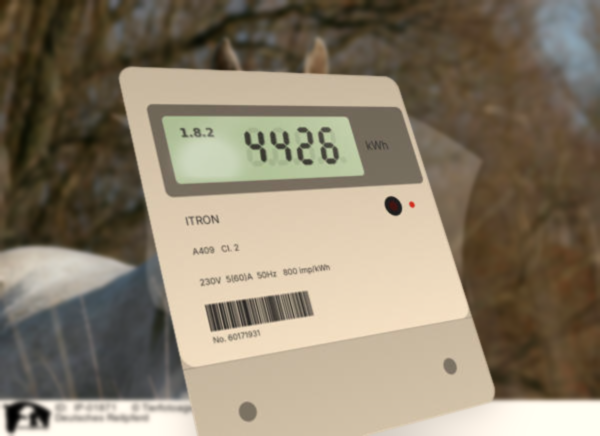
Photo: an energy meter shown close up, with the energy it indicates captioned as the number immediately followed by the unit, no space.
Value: 4426kWh
